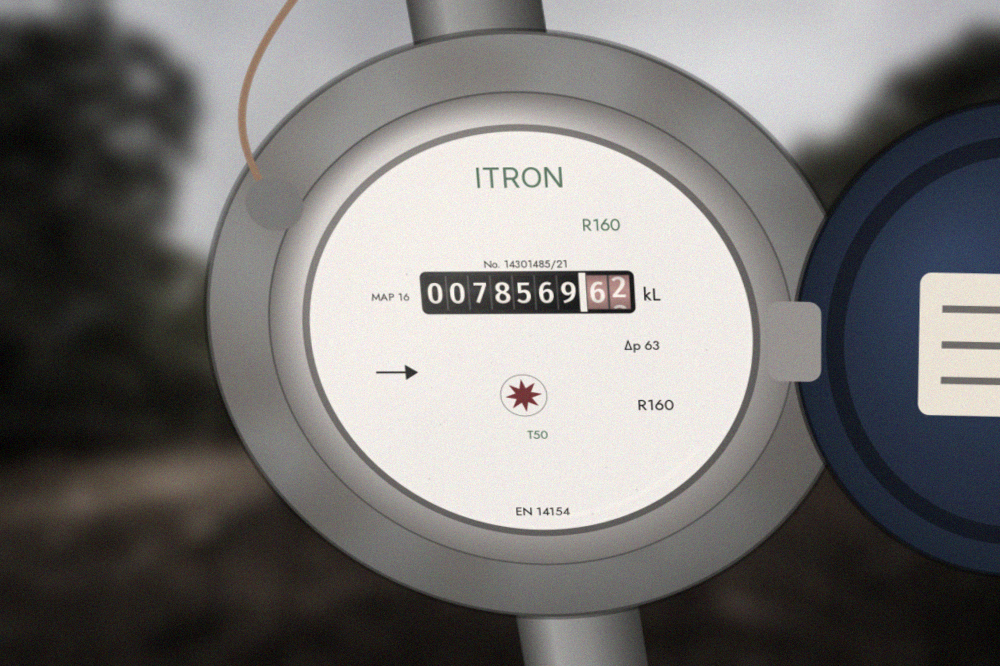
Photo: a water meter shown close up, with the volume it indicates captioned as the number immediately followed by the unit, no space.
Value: 78569.62kL
